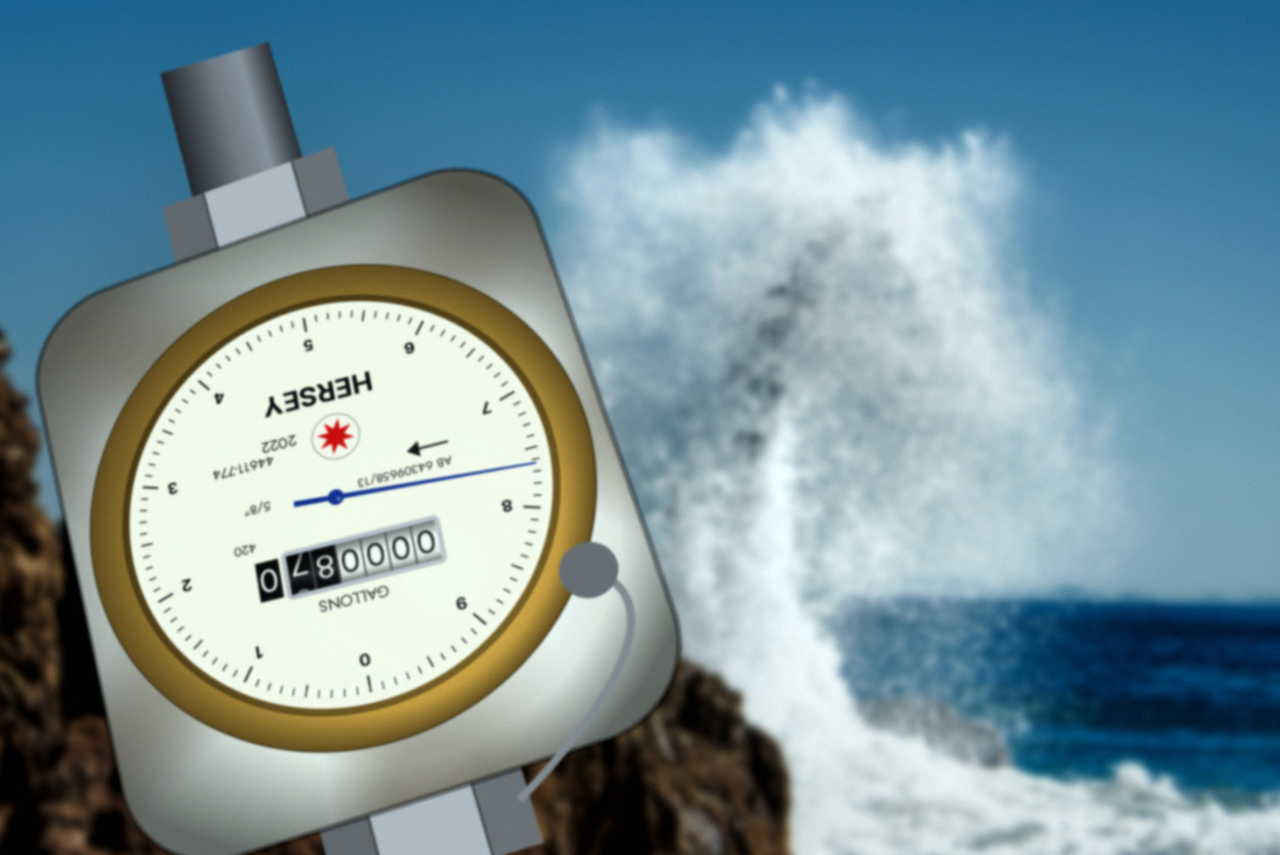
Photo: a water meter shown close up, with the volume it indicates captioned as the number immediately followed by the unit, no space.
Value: 867.6gal
